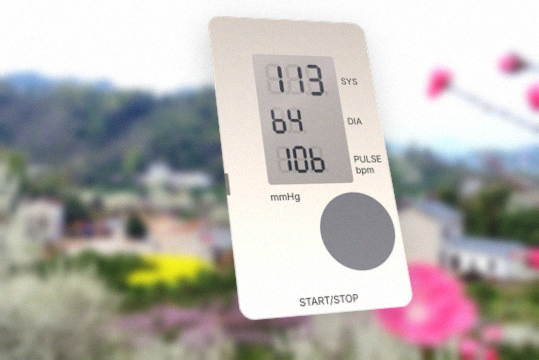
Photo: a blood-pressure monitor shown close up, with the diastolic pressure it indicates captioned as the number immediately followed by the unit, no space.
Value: 64mmHg
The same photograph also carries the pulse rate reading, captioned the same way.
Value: 106bpm
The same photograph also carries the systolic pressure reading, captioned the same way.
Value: 113mmHg
